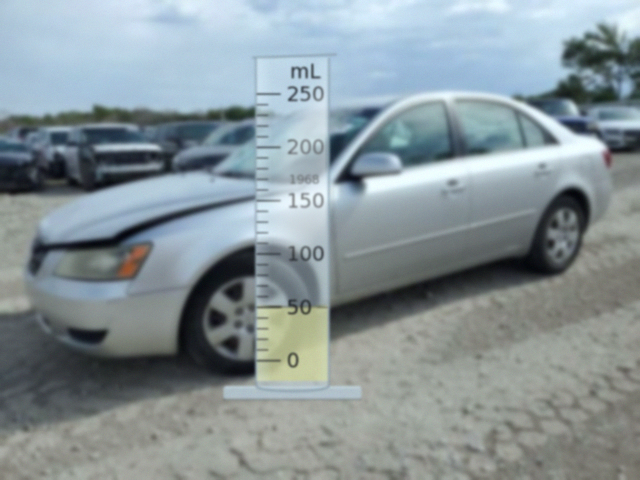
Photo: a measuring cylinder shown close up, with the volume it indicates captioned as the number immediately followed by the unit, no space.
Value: 50mL
